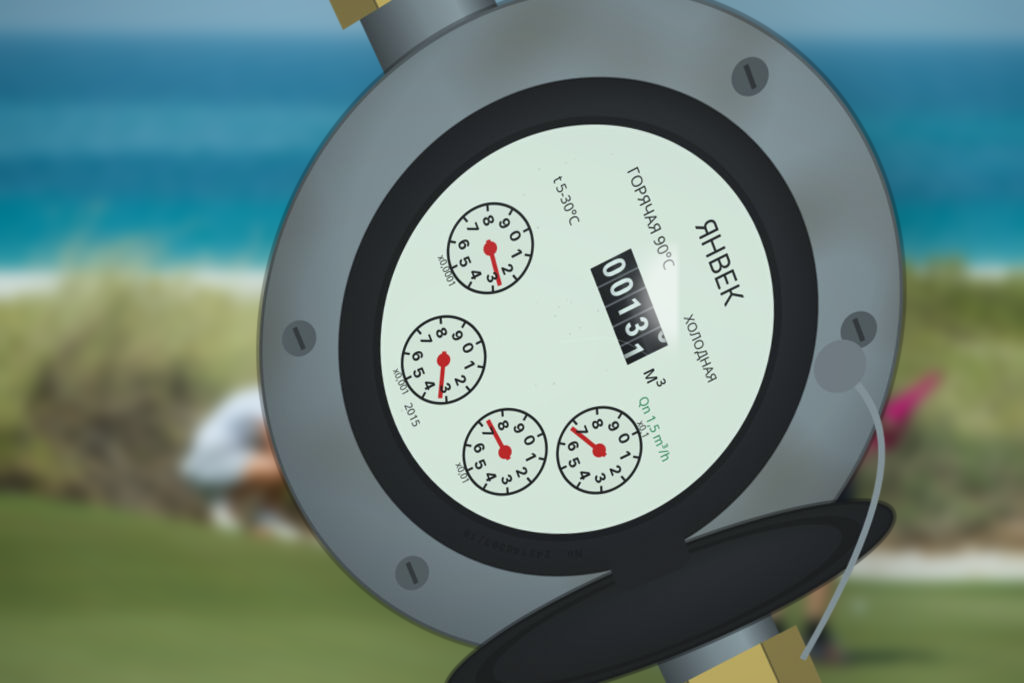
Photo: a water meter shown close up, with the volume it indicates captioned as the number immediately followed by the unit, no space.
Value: 130.6732m³
